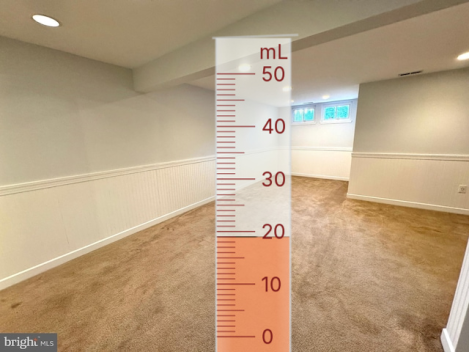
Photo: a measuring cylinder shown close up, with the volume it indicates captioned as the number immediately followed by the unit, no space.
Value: 19mL
